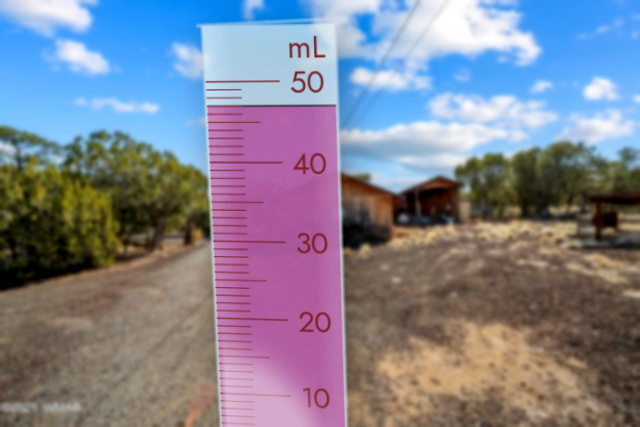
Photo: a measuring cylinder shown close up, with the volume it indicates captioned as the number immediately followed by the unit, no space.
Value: 47mL
